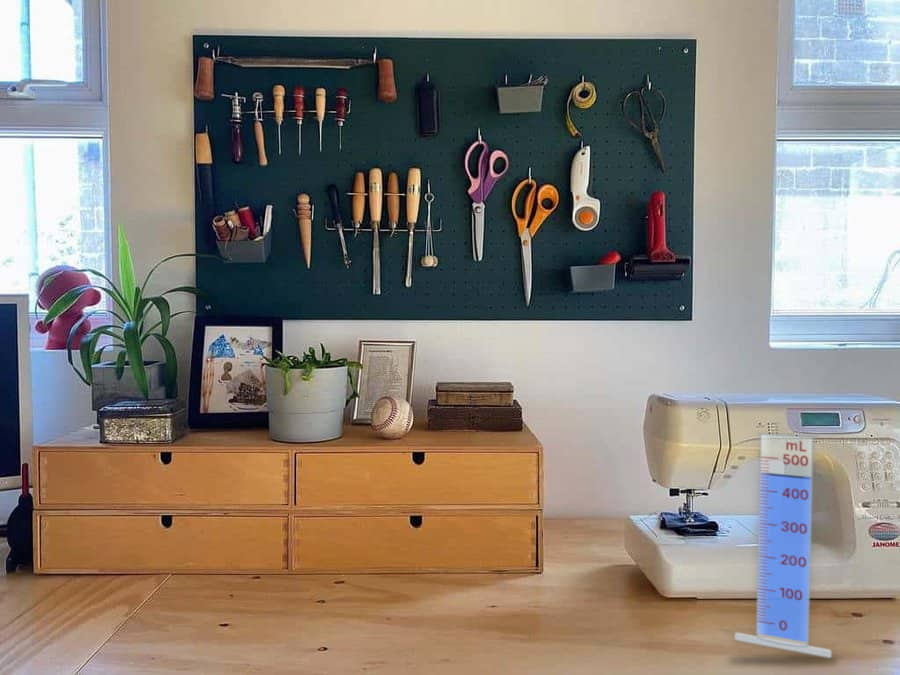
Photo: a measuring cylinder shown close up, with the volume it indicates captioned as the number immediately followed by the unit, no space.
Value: 450mL
